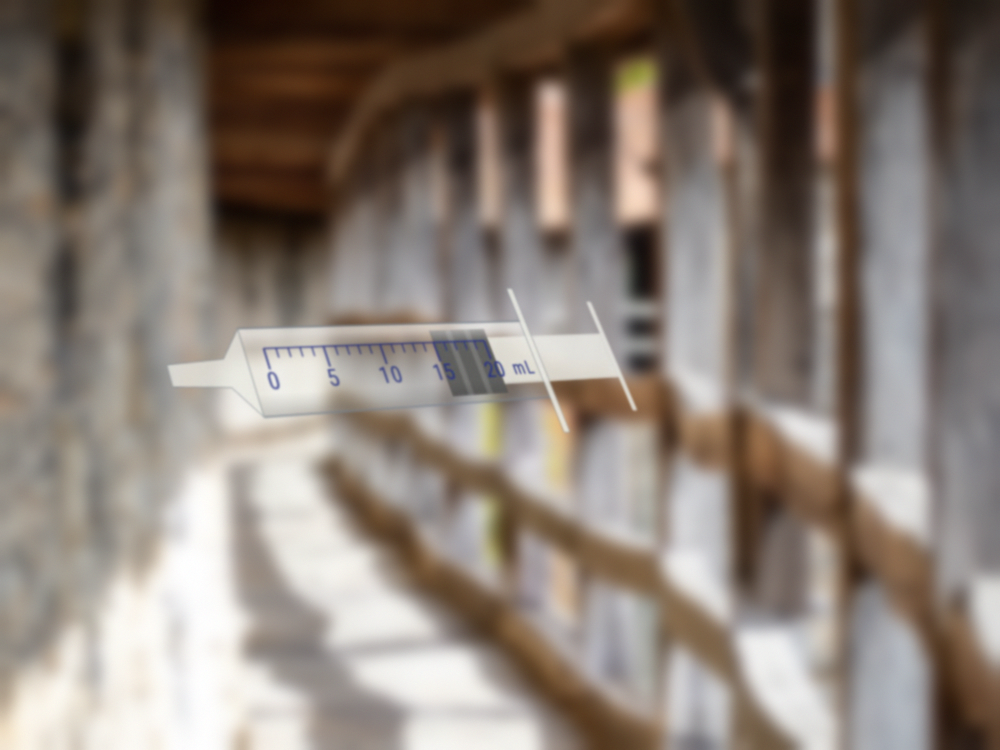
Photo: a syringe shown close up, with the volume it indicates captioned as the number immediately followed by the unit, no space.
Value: 15mL
